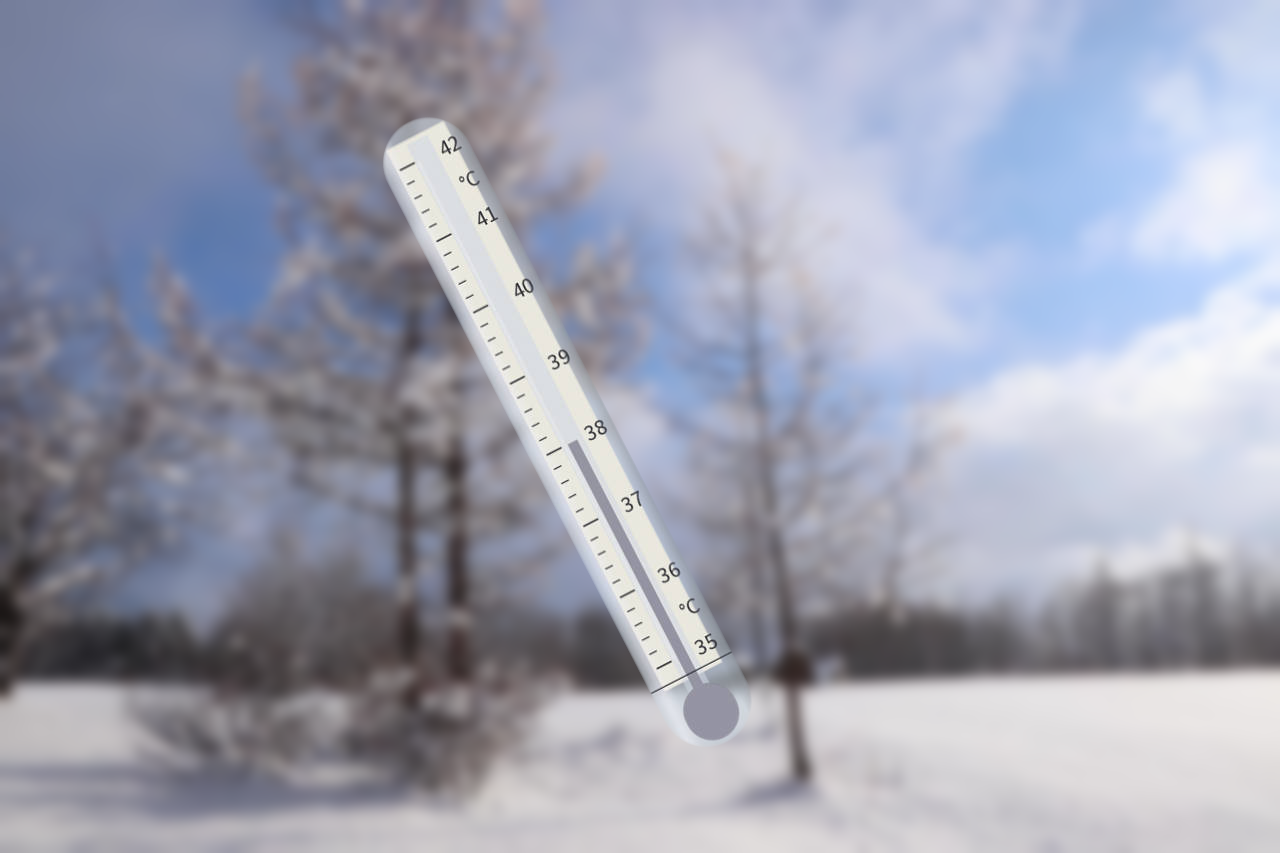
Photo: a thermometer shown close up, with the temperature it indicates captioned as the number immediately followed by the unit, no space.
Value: 38°C
